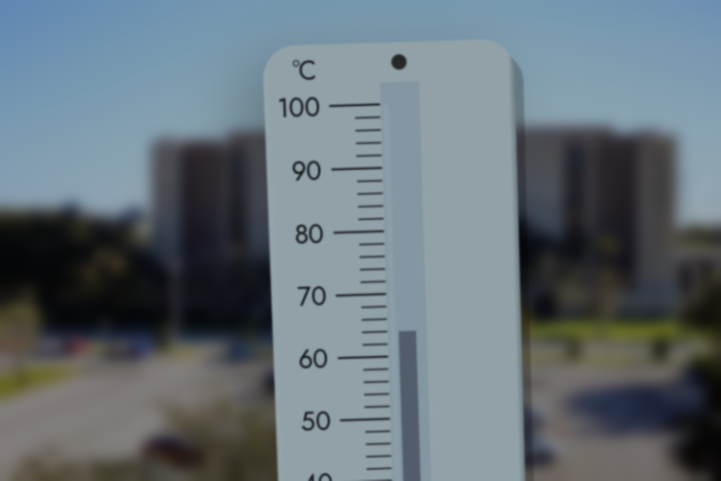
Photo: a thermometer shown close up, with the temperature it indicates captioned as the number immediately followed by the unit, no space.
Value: 64°C
